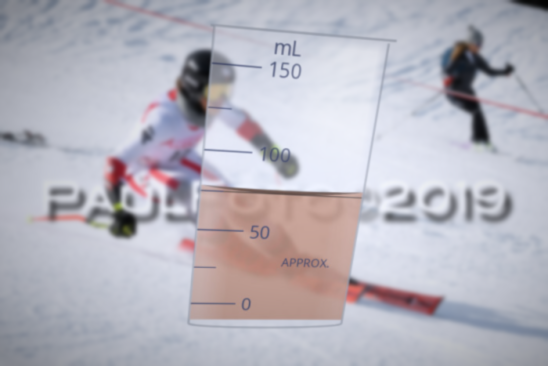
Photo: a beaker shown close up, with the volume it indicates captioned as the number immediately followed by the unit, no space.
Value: 75mL
